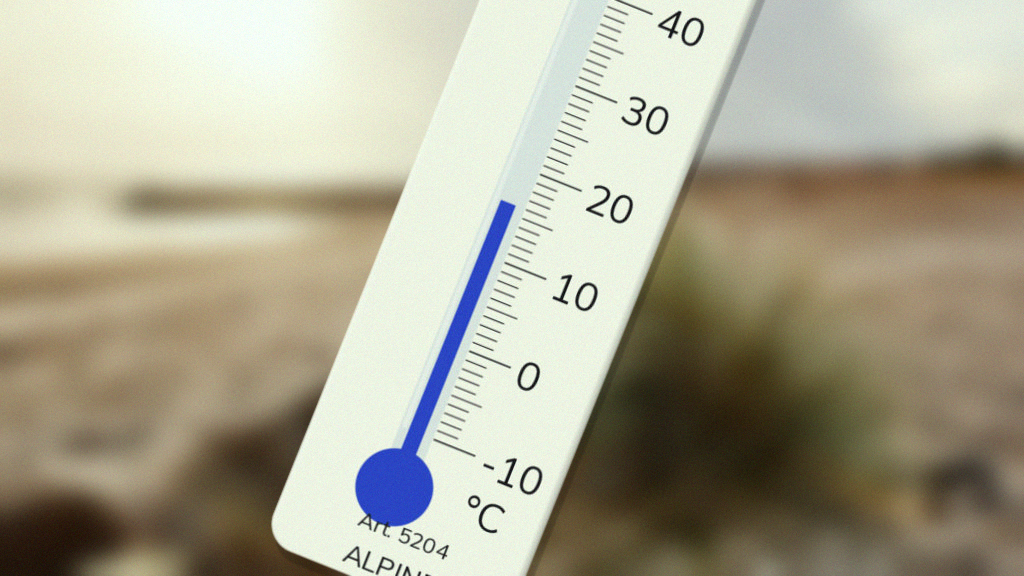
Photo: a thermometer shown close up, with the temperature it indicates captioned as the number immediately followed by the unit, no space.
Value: 16°C
